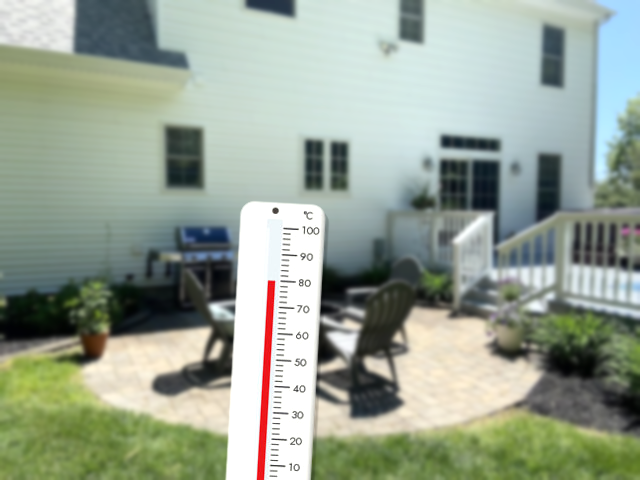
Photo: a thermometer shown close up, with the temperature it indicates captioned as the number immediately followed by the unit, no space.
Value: 80°C
